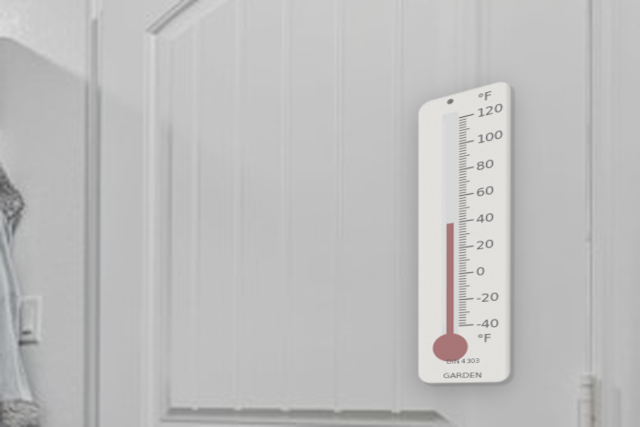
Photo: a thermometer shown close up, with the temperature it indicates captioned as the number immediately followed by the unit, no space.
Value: 40°F
